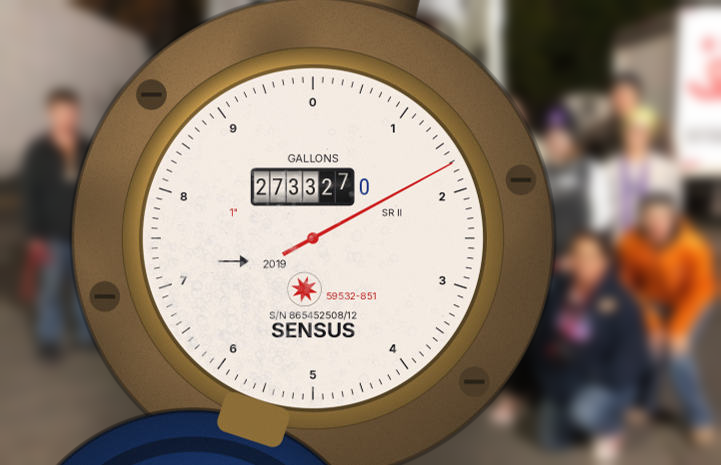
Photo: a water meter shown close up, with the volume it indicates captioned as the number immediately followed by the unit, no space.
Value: 2733271.7gal
